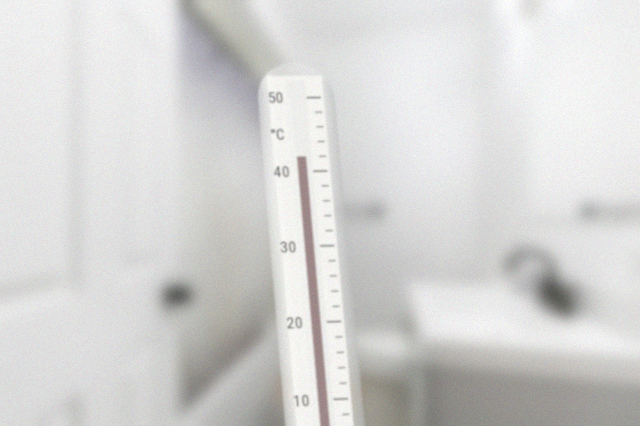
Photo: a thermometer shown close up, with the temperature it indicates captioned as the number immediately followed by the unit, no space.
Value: 42°C
